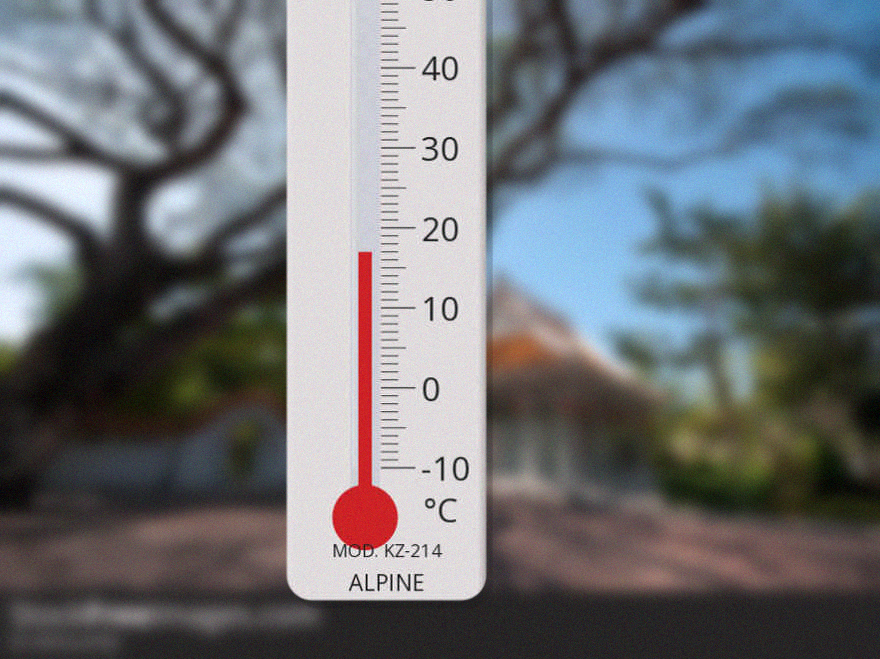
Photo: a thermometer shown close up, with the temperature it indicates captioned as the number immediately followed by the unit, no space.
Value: 17°C
